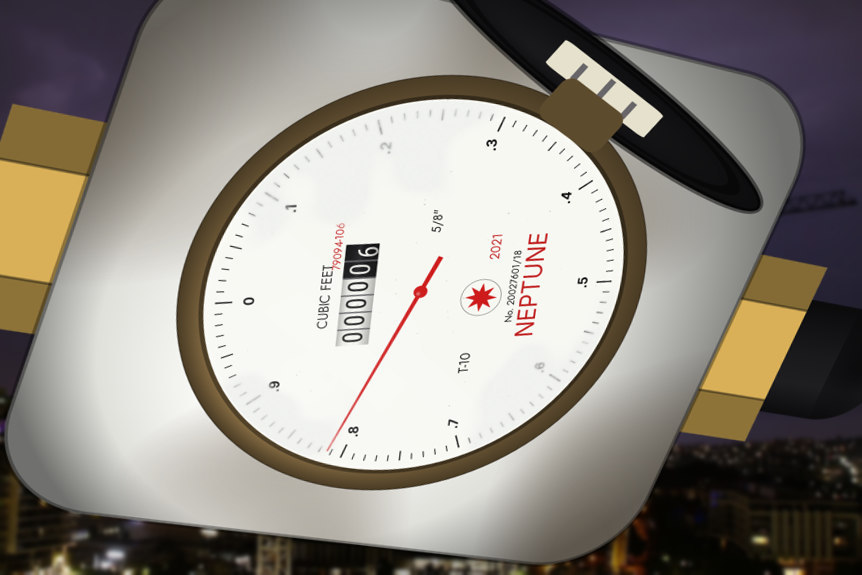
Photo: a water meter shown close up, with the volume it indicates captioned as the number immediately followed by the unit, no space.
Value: 5.81ft³
